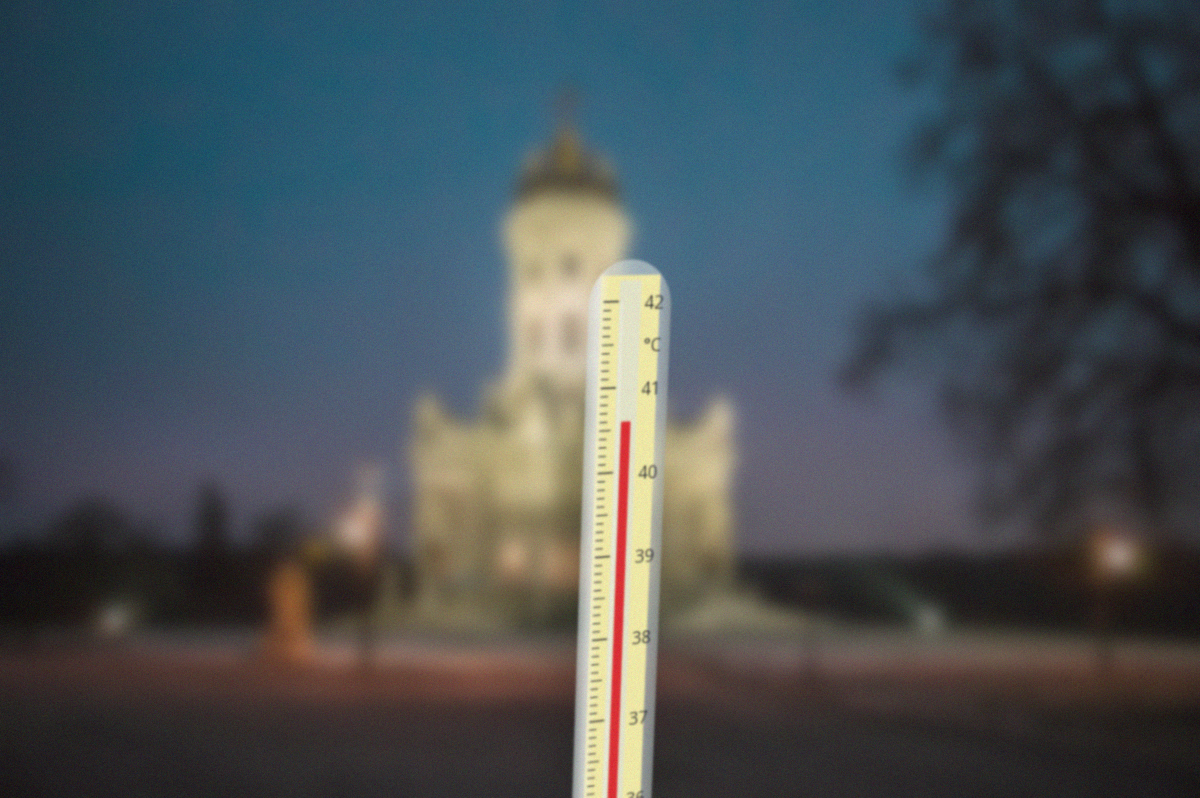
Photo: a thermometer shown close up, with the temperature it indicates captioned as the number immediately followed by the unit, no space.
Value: 40.6°C
